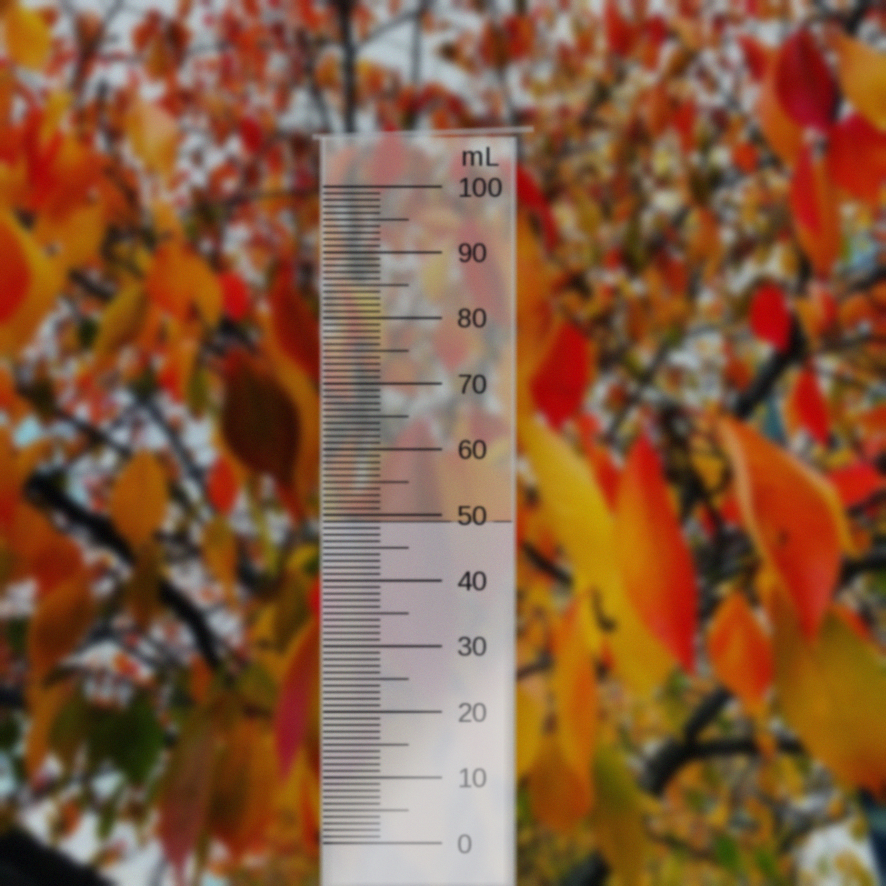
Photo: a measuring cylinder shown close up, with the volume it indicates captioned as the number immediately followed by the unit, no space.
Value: 49mL
